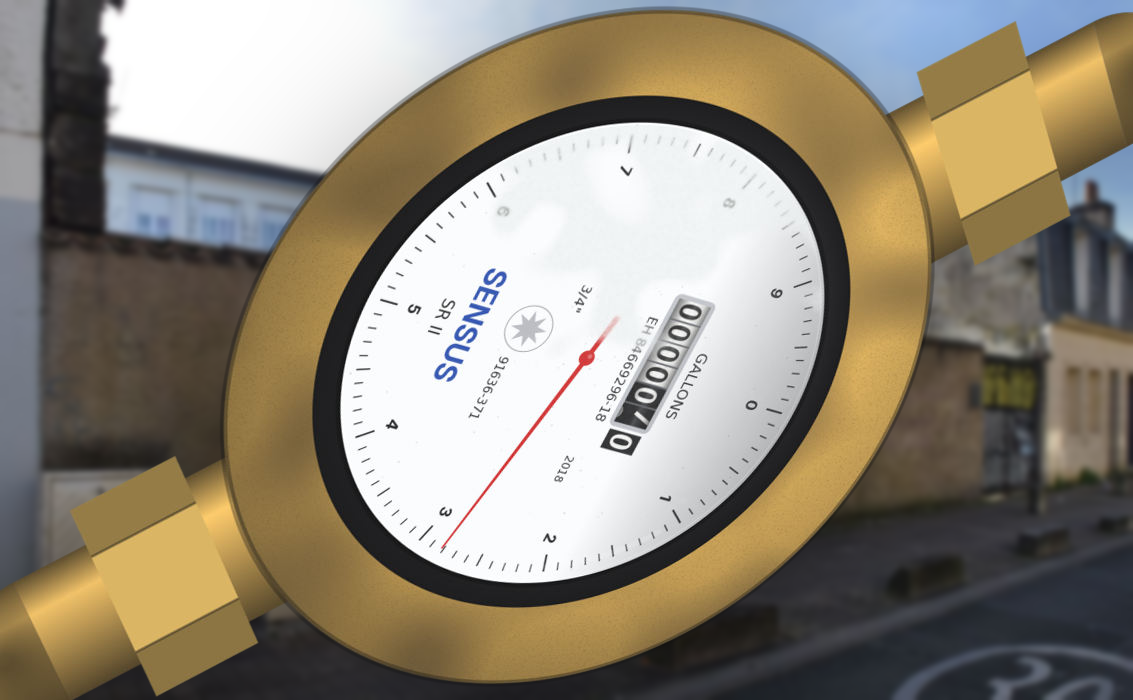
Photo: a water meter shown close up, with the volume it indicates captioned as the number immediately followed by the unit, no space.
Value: 72.8gal
